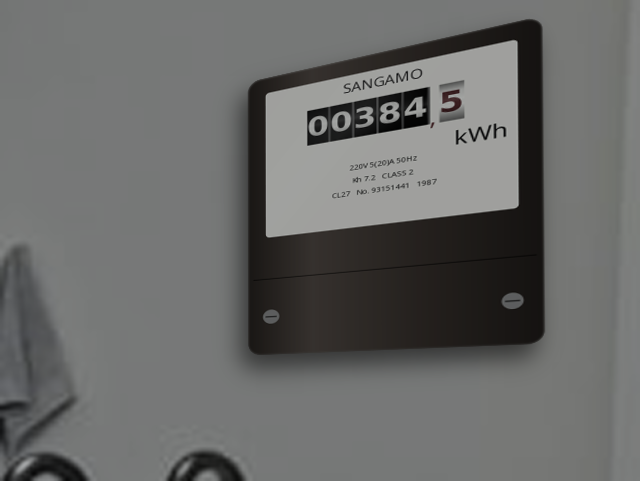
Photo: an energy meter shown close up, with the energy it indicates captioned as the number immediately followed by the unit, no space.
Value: 384.5kWh
